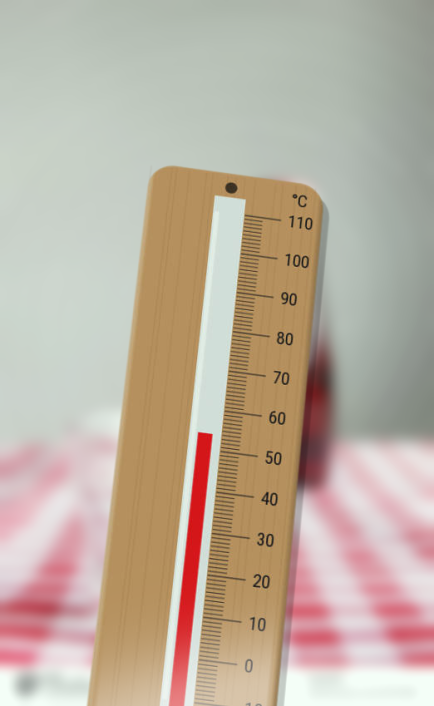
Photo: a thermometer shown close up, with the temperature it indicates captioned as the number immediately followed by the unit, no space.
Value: 54°C
